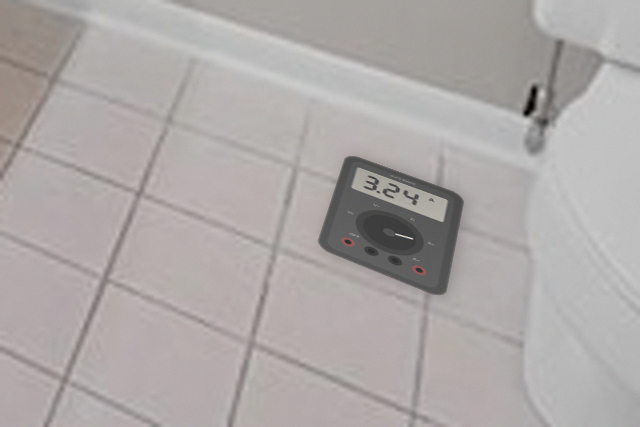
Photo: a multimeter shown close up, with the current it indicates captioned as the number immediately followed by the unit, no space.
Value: 3.24A
